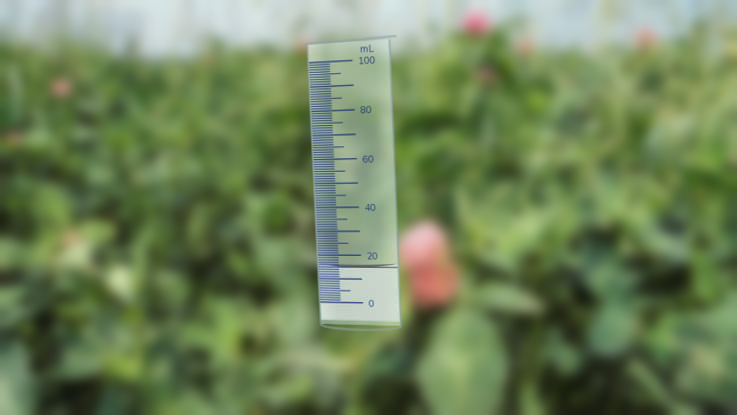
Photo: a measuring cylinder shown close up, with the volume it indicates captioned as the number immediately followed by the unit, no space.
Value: 15mL
